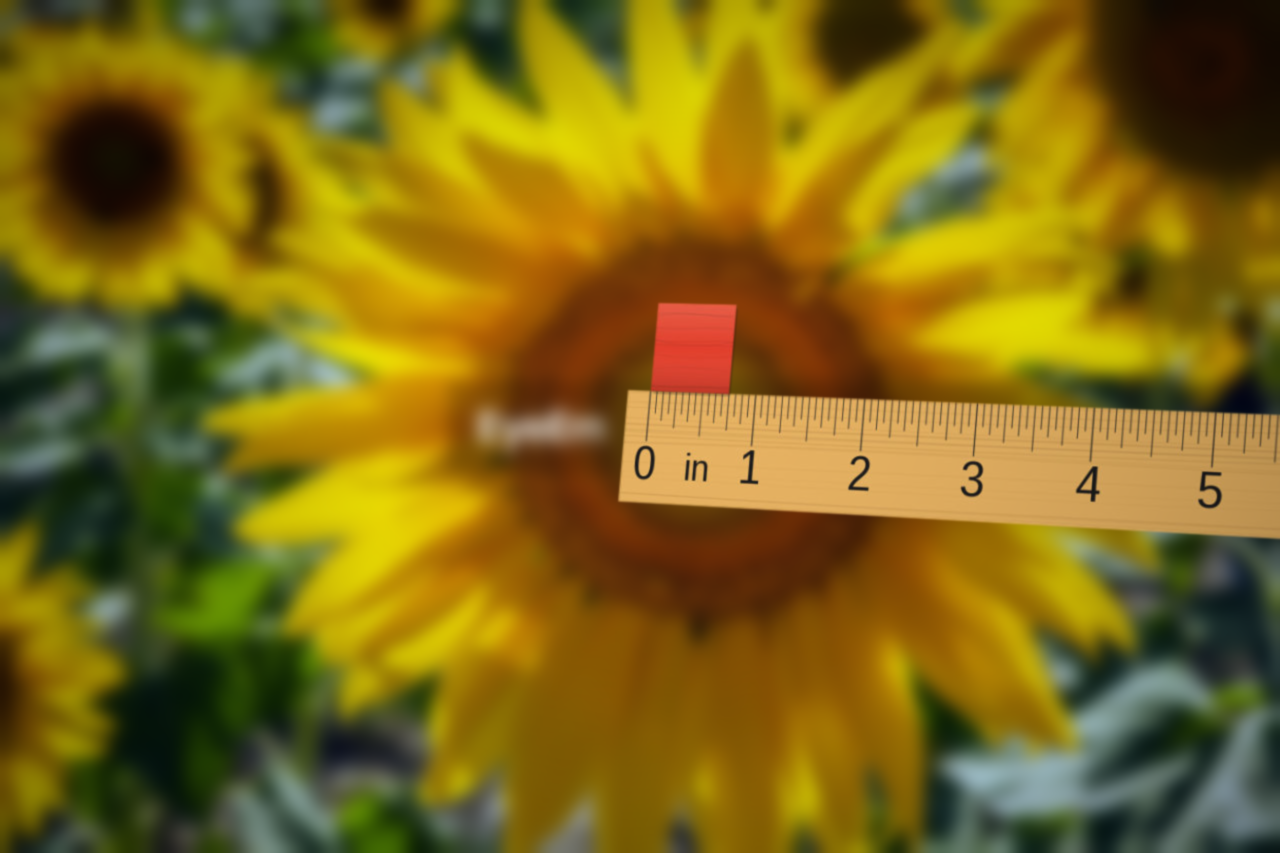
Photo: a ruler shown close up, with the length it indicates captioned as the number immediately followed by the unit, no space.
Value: 0.75in
